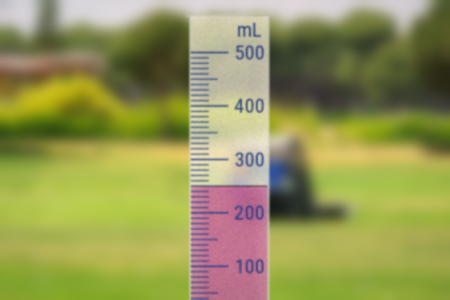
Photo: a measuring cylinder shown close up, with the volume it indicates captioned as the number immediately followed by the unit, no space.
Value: 250mL
